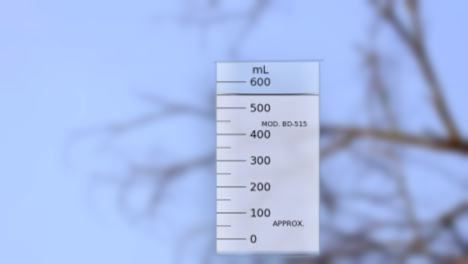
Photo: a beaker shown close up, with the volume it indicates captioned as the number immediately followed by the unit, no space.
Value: 550mL
